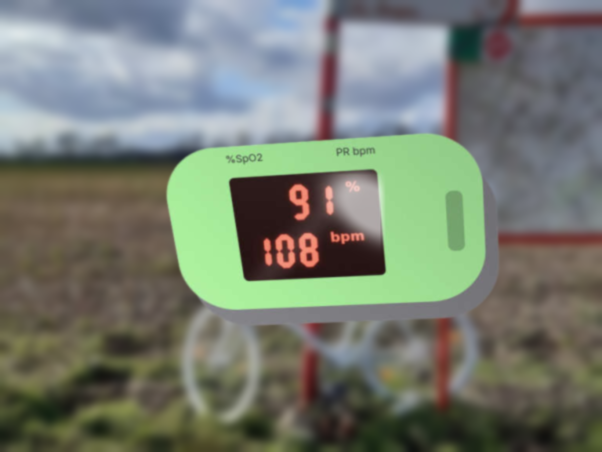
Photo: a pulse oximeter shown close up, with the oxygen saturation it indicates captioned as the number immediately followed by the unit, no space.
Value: 91%
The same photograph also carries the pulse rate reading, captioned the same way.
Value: 108bpm
